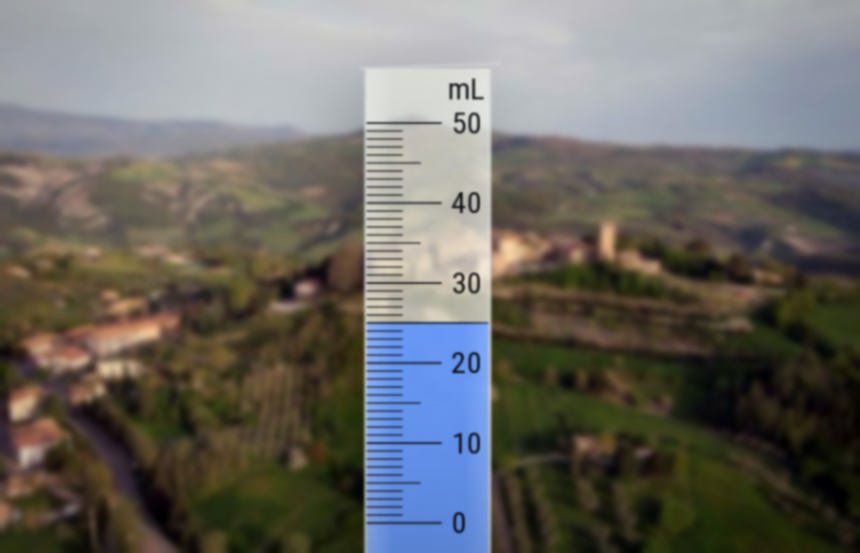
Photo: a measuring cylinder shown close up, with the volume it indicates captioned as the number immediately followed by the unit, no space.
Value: 25mL
